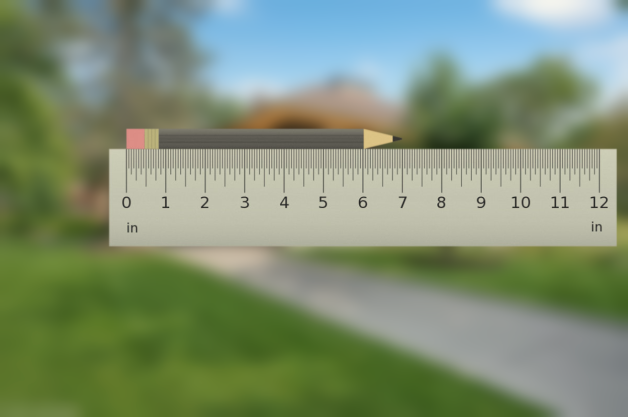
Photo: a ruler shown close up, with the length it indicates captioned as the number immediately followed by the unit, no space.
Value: 7in
